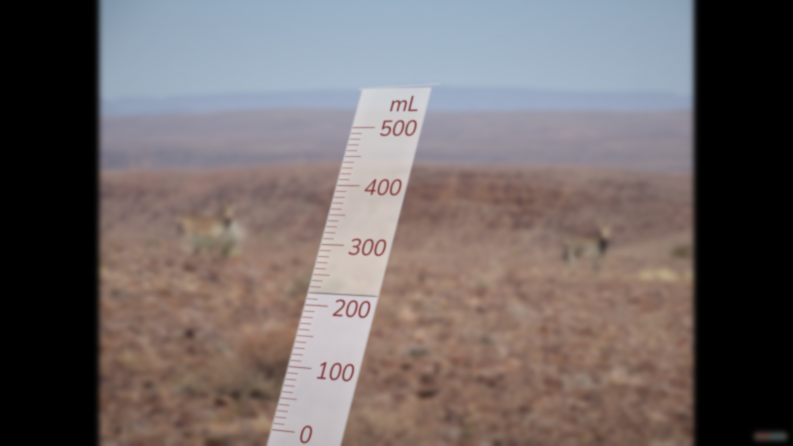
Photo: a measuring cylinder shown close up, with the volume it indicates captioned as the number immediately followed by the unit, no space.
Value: 220mL
